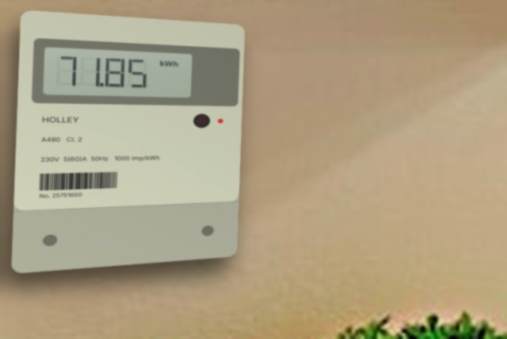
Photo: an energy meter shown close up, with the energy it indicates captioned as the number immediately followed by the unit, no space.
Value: 71.85kWh
